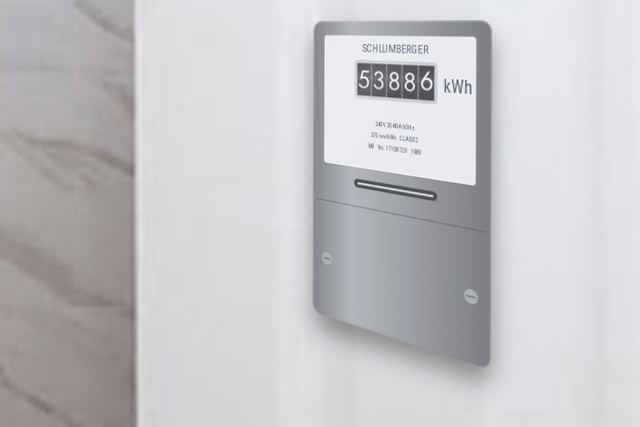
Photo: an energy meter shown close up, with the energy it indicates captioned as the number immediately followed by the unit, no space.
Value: 53886kWh
